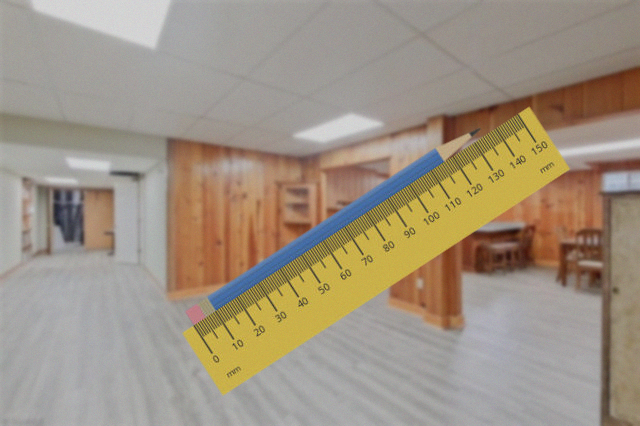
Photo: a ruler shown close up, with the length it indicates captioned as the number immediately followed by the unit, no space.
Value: 135mm
